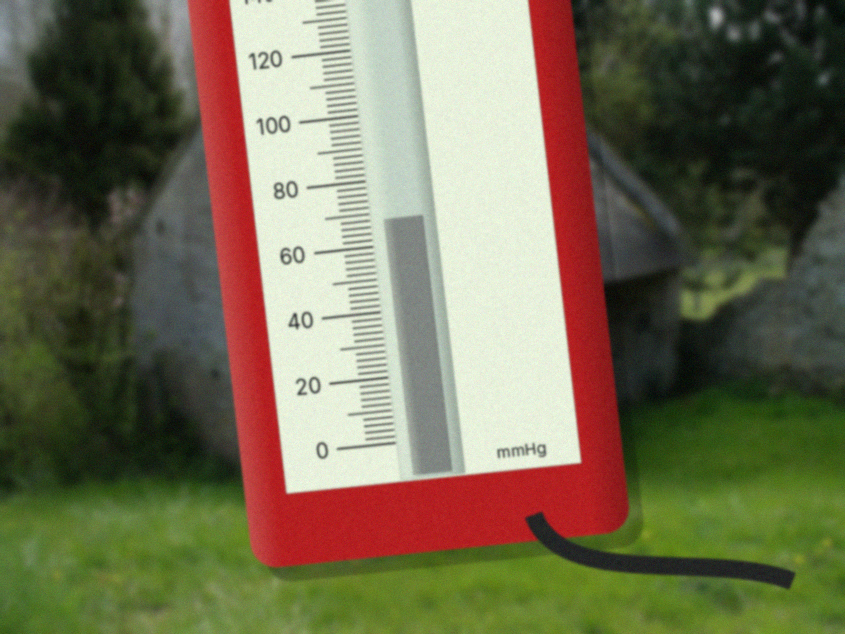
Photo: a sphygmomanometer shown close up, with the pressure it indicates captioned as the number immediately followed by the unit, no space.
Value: 68mmHg
